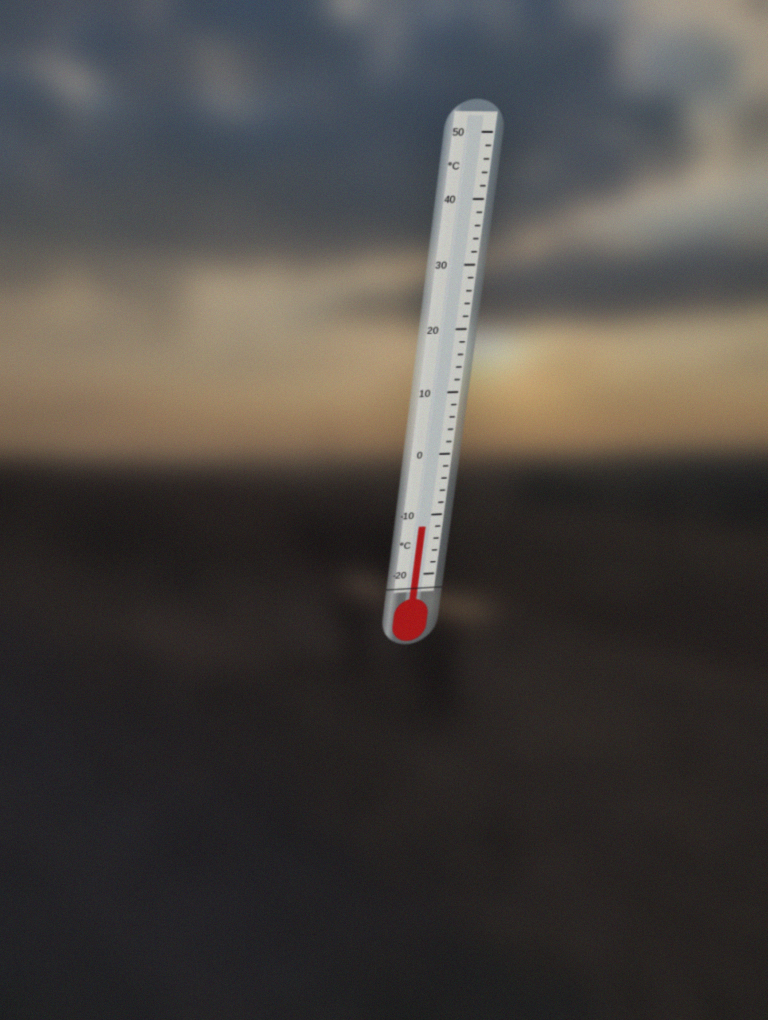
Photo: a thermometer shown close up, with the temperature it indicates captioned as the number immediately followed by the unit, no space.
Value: -12°C
